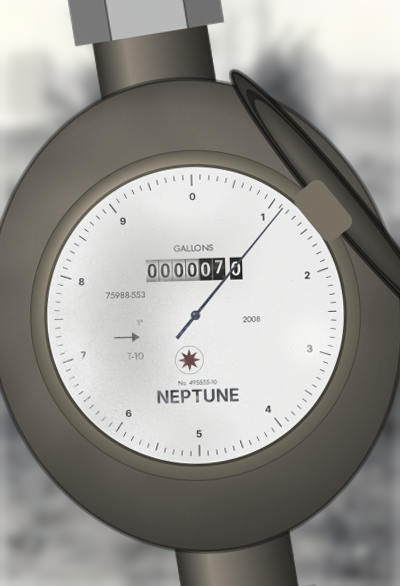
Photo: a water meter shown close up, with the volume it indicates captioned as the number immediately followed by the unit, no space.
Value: 71.1gal
